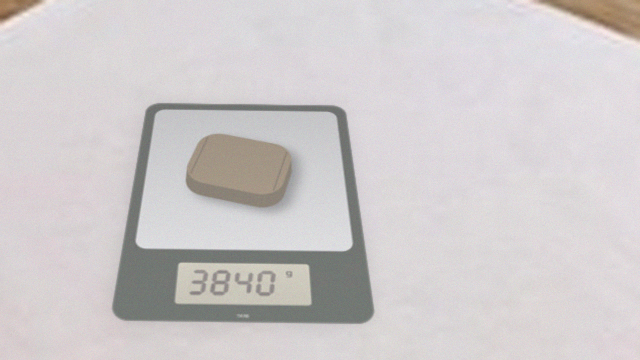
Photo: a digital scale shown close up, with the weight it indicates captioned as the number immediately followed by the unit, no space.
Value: 3840g
